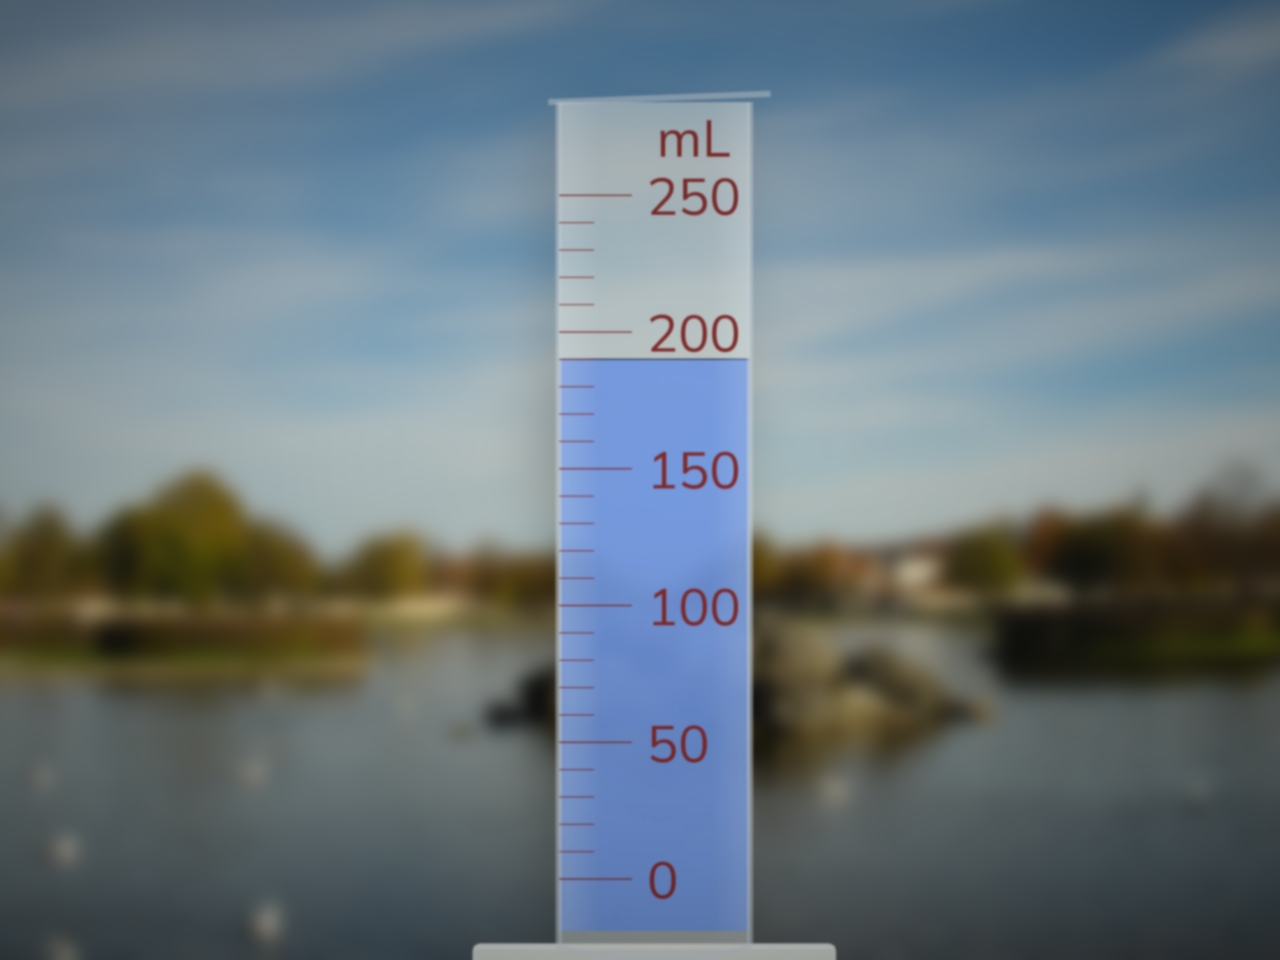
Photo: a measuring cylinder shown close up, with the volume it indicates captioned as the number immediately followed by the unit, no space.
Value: 190mL
